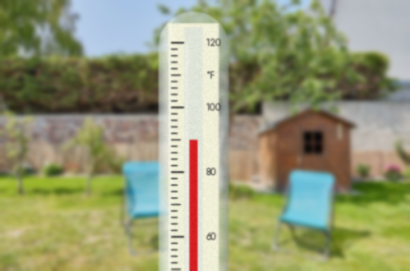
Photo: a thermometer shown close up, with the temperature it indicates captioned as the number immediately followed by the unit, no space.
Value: 90°F
